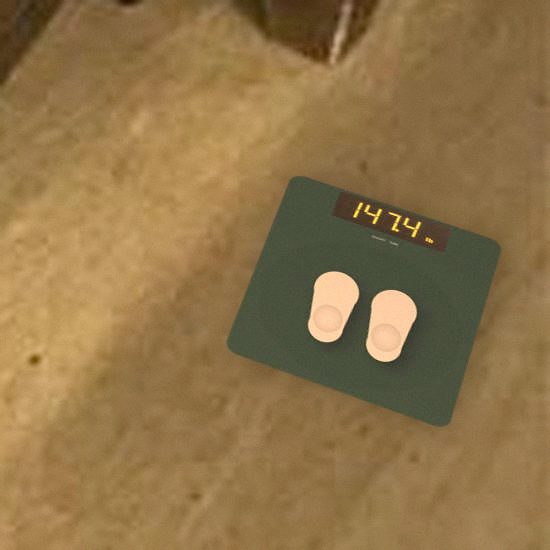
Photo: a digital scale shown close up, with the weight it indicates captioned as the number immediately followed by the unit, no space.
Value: 147.4lb
